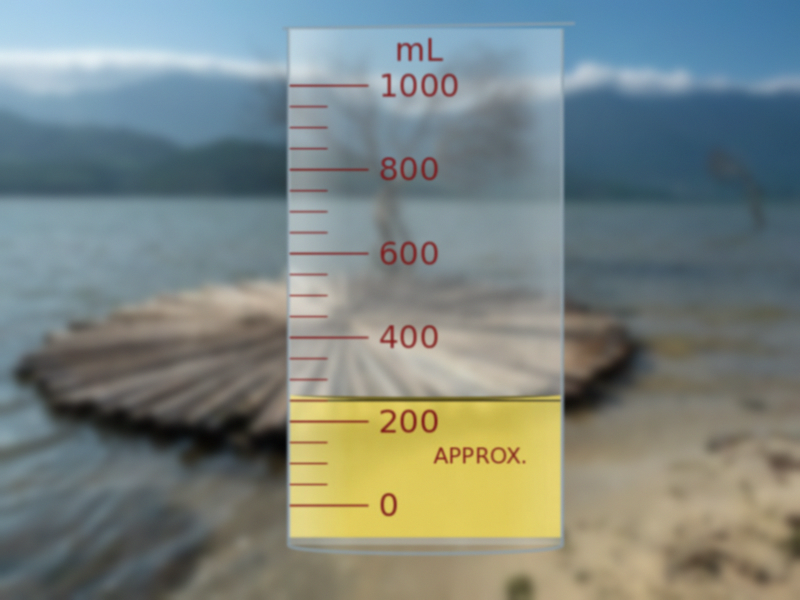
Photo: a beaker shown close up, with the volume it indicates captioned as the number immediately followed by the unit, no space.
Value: 250mL
